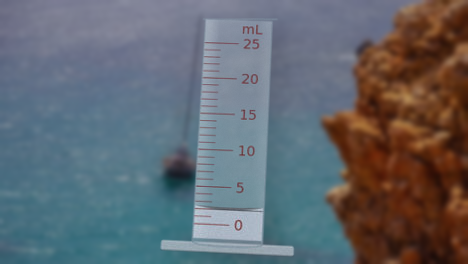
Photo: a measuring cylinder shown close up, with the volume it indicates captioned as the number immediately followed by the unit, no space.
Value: 2mL
